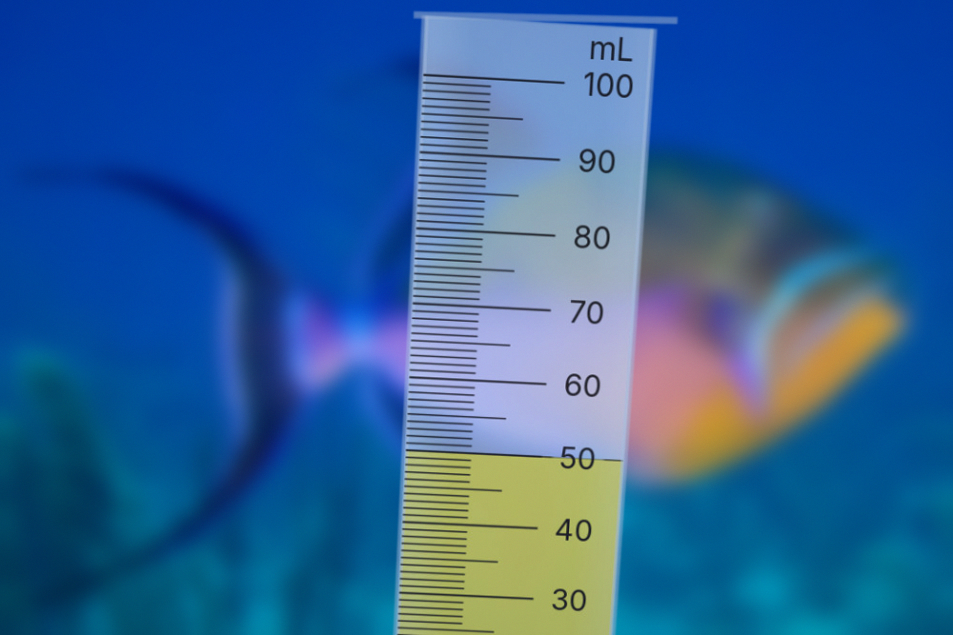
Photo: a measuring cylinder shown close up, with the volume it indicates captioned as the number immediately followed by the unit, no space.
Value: 50mL
